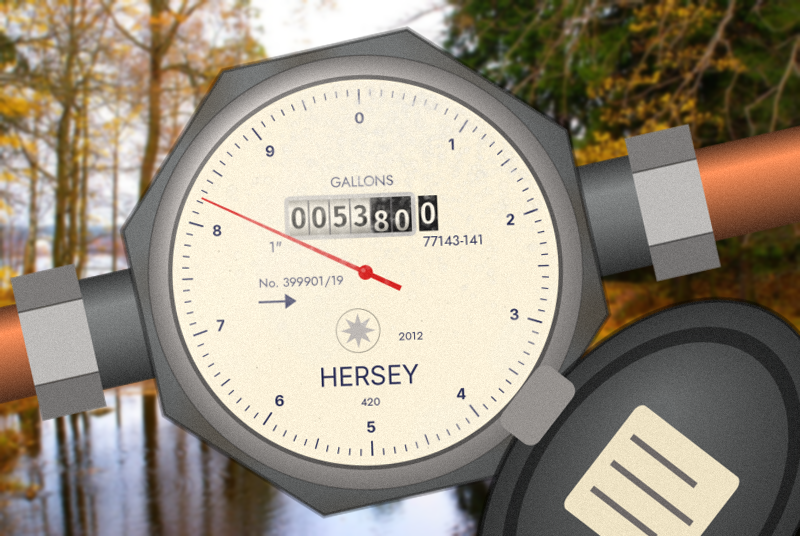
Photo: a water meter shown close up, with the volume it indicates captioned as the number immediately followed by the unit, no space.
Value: 53798.2gal
